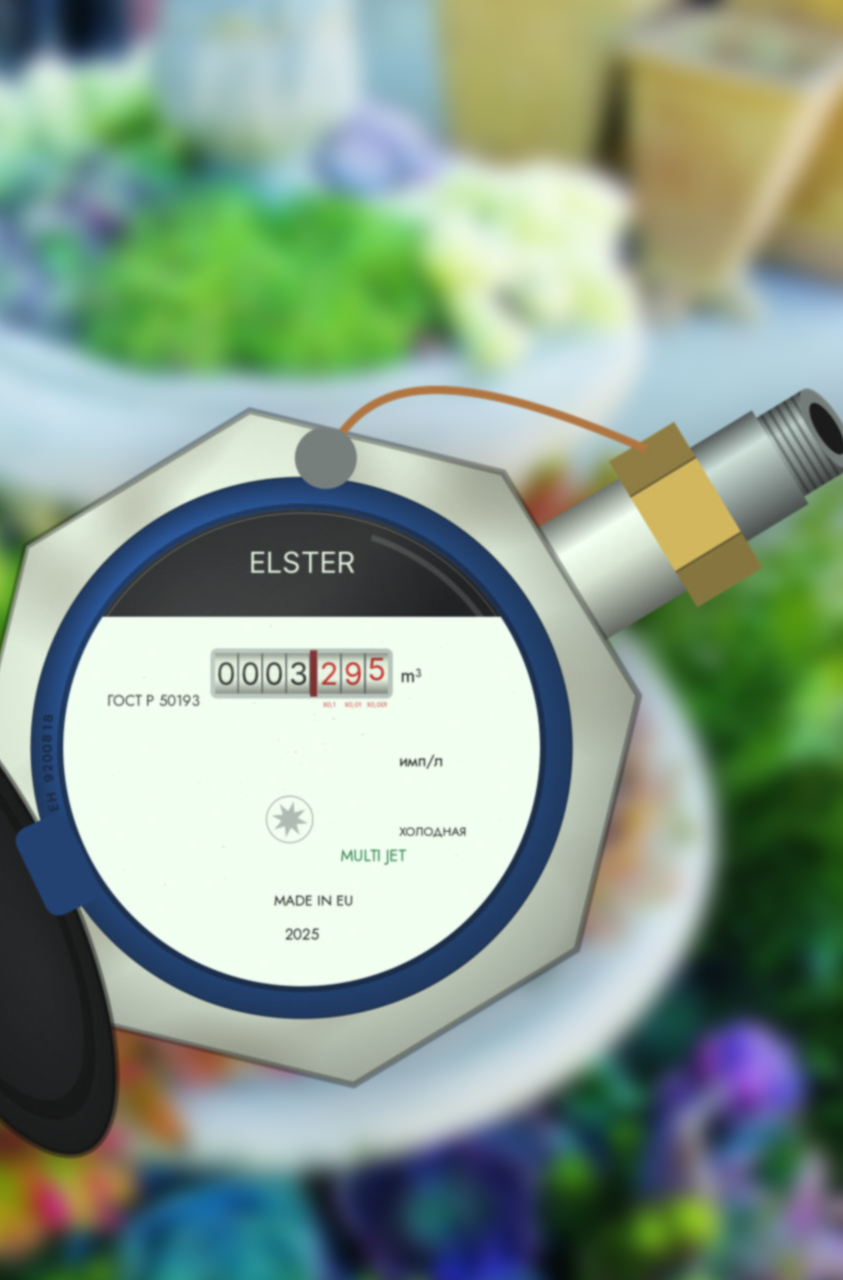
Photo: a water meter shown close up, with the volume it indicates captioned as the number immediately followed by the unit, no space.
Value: 3.295m³
